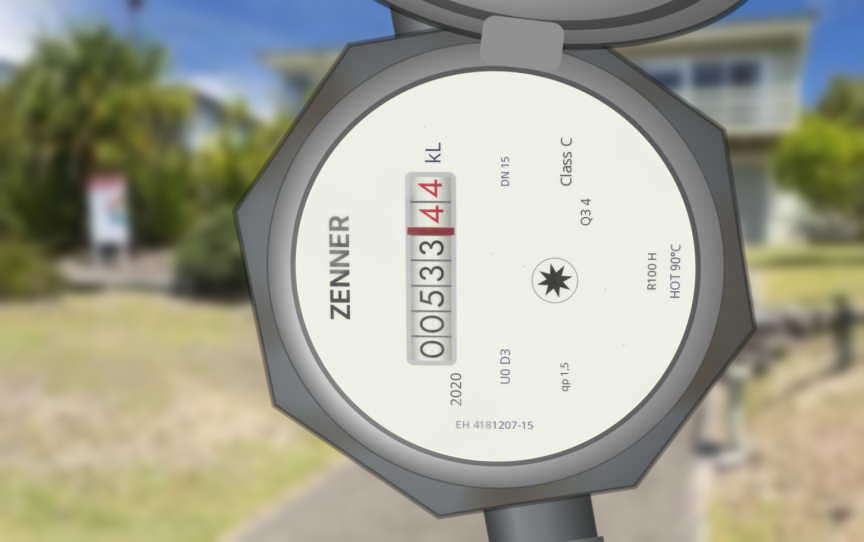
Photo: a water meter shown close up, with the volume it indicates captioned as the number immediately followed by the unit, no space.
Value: 533.44kL
